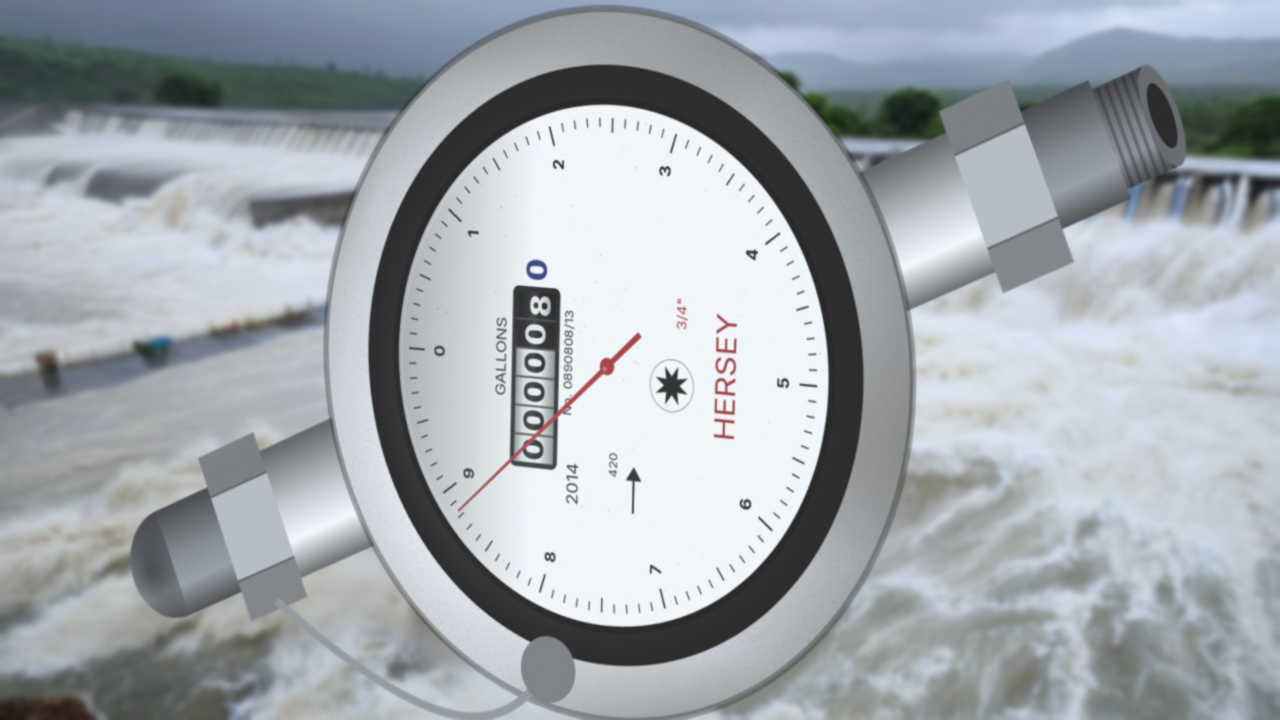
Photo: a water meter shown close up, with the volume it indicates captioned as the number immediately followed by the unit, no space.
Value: 78.8gal
